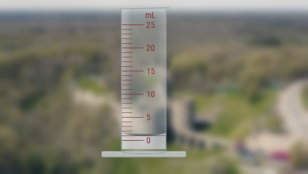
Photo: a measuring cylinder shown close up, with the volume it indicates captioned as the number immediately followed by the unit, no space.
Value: 1mL
